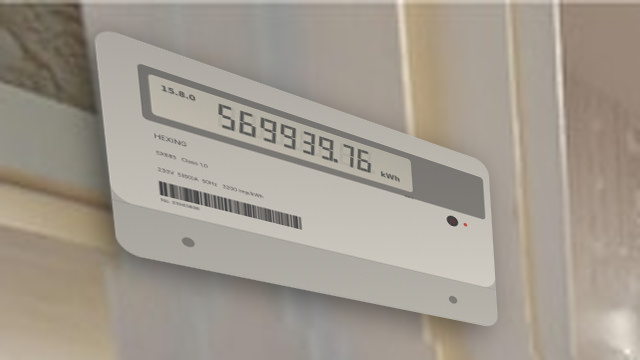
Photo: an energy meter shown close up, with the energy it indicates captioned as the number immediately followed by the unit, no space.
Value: 569939.76kWh
